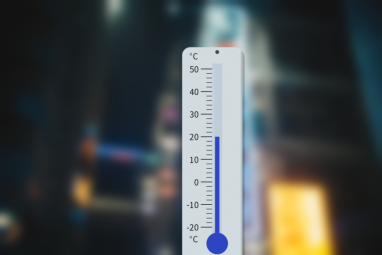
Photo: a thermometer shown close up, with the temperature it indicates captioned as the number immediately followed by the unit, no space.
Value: 20°C
